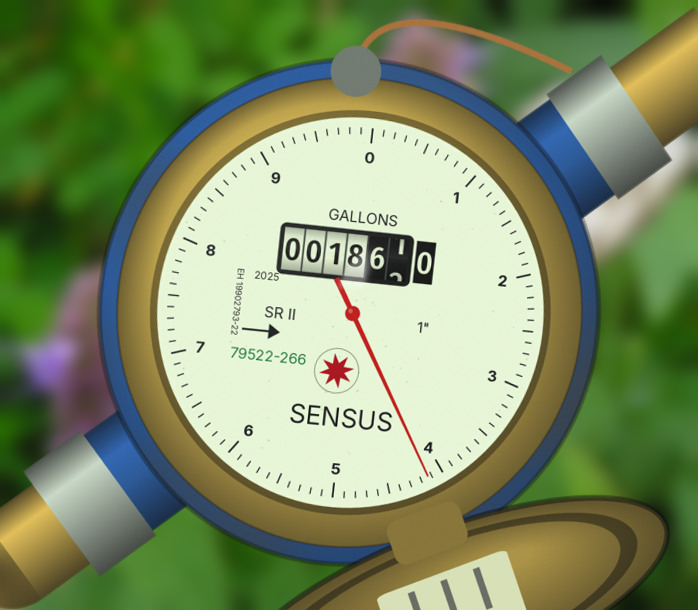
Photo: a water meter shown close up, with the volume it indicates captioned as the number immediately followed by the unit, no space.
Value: 18614.1gal
